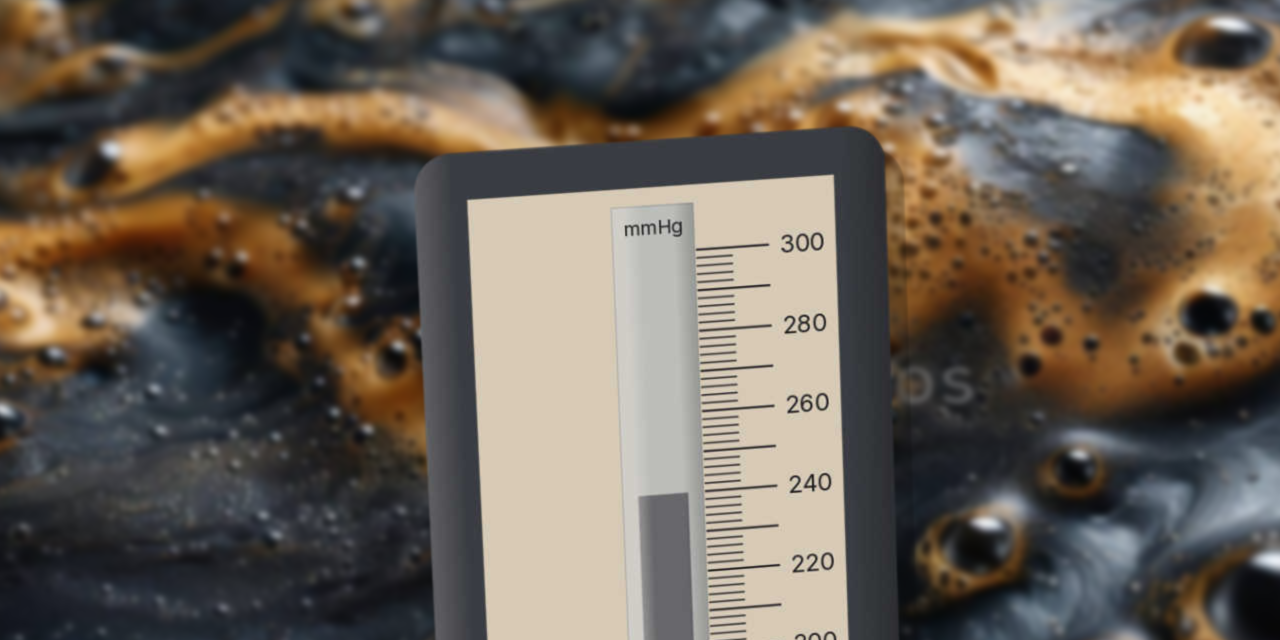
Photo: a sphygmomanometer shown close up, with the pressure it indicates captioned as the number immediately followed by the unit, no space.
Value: 240mmHg
